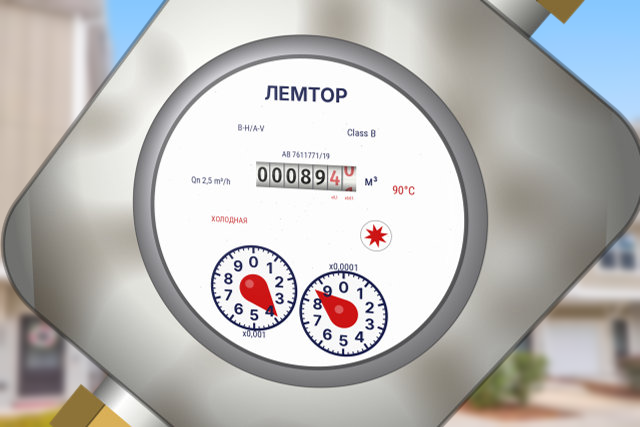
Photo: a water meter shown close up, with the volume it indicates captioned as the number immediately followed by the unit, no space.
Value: 89.4038m³
